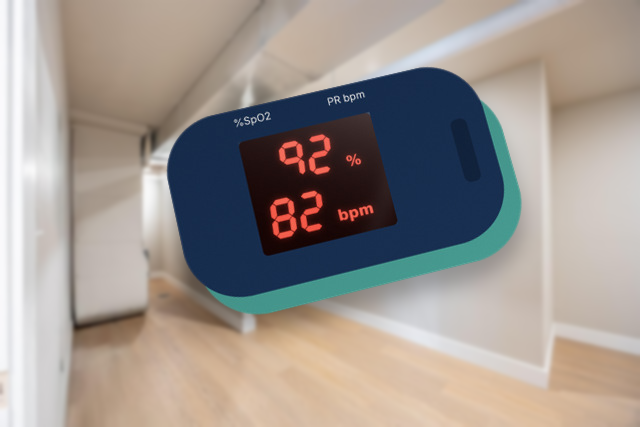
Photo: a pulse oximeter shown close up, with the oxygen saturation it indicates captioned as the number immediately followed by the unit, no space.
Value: 92%
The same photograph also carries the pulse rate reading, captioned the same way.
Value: 82bpm
